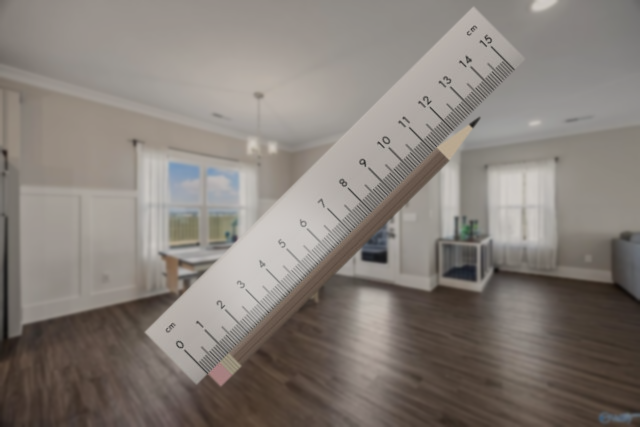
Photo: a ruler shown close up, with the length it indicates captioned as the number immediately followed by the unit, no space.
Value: 13cm
